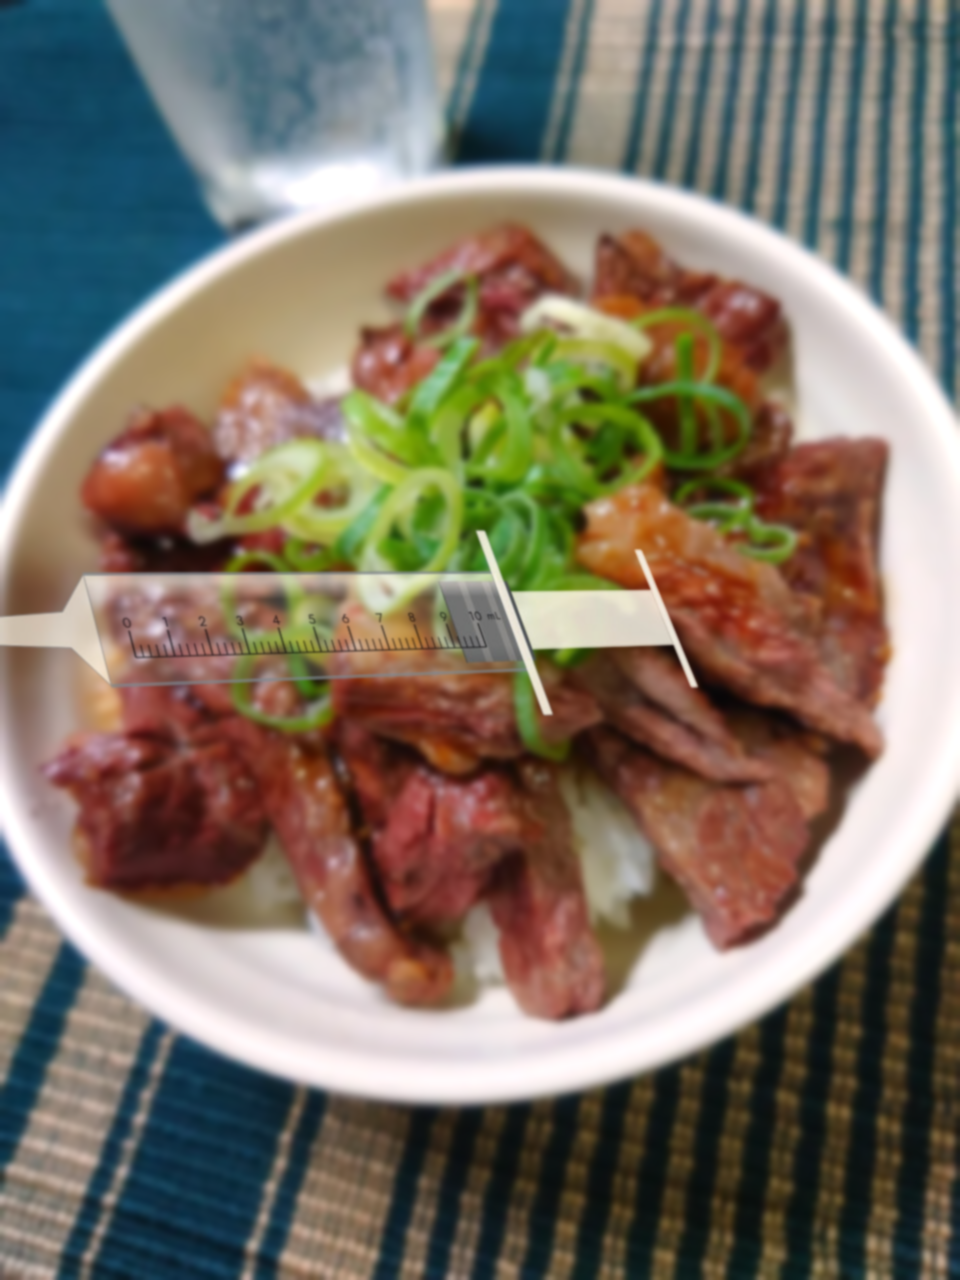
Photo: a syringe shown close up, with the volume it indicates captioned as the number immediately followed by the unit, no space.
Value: 9.2mL
